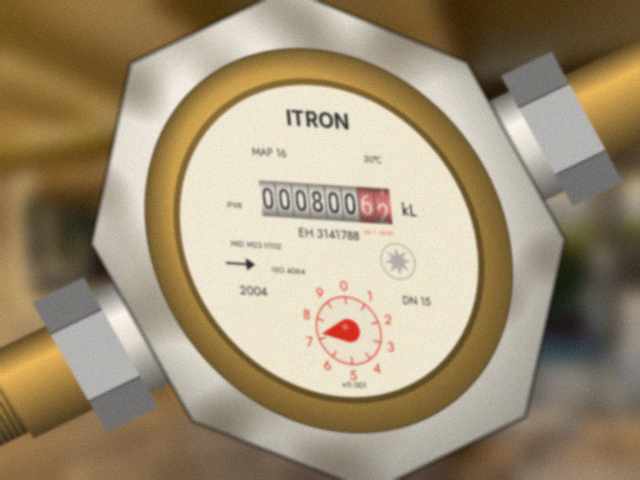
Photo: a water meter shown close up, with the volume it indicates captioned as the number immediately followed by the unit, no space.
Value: 800.617kL
